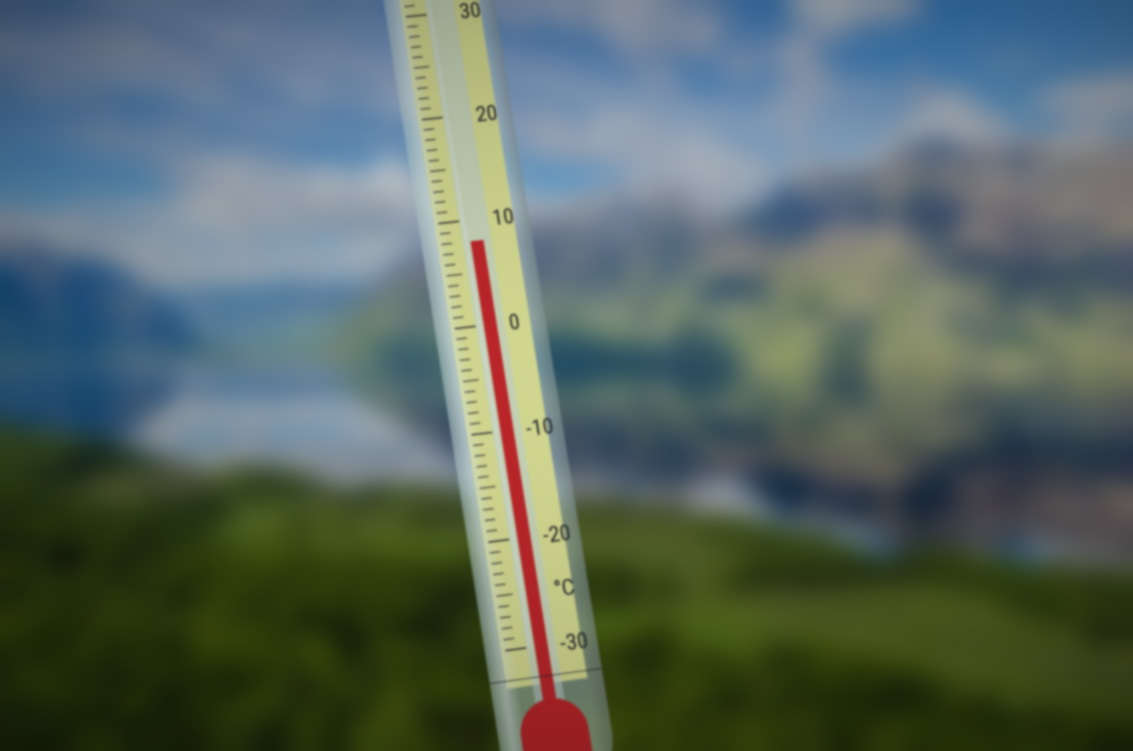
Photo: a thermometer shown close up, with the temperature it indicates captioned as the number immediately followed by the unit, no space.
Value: 8°C
